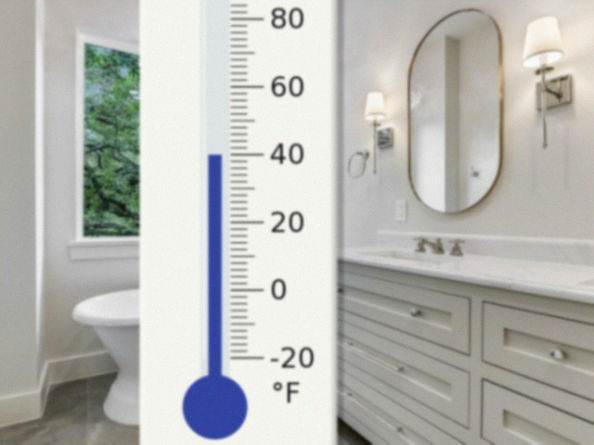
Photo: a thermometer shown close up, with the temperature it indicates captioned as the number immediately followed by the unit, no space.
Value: 40°F
